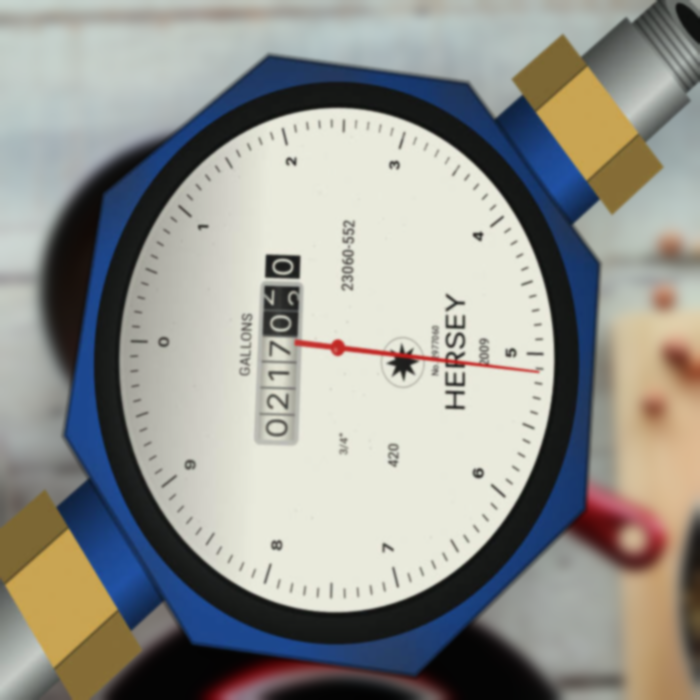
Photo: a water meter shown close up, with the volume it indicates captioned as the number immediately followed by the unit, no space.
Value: 217025.1gal
